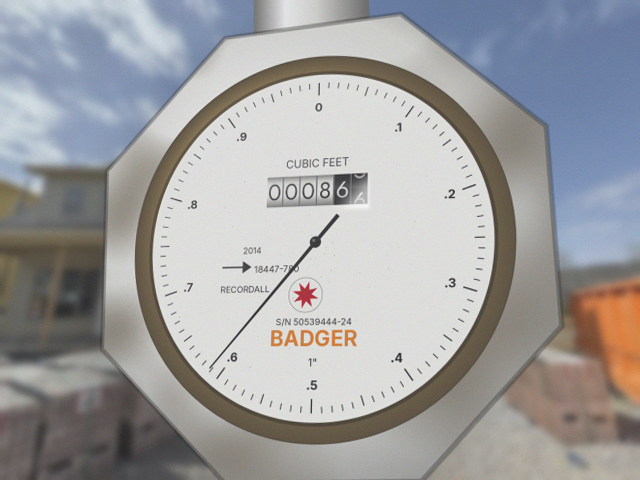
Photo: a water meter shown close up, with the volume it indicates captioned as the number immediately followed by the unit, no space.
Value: 865.61ft³
